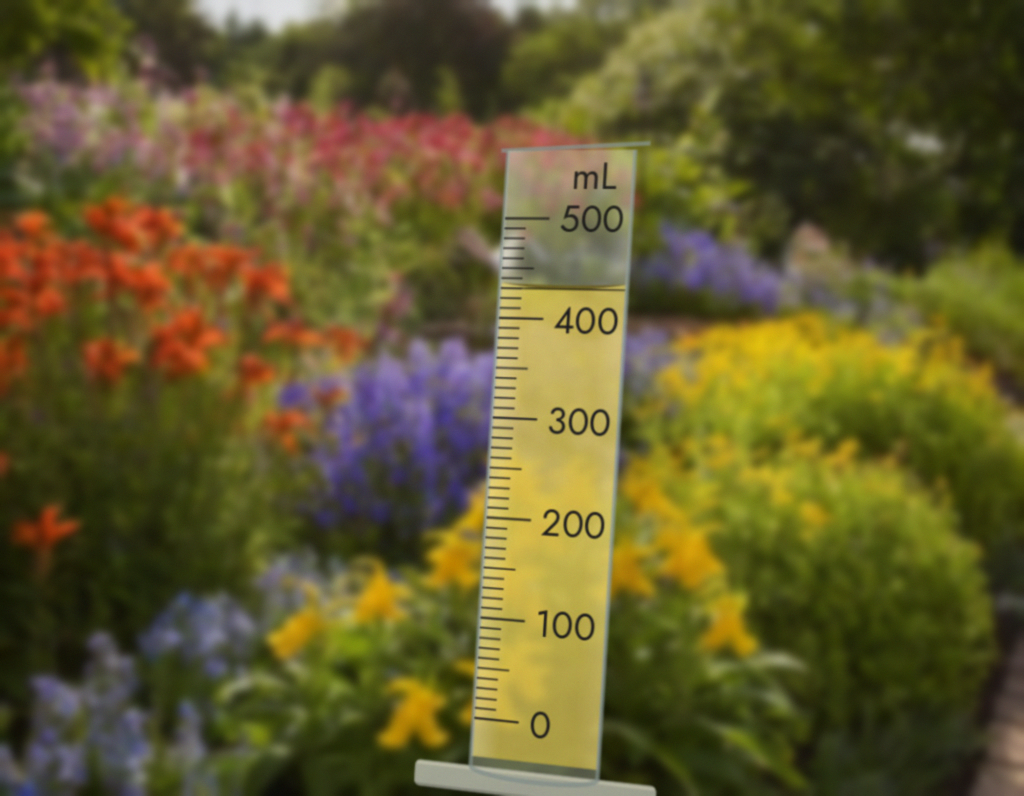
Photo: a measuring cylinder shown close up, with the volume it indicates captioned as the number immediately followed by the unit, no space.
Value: 430mL
